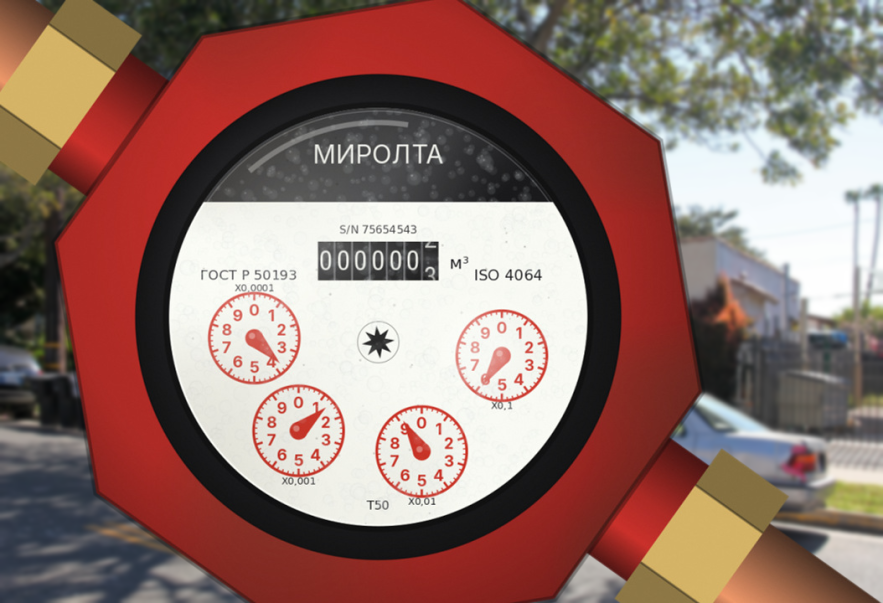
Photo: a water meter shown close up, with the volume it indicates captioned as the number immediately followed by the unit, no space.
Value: 2.5913m³
